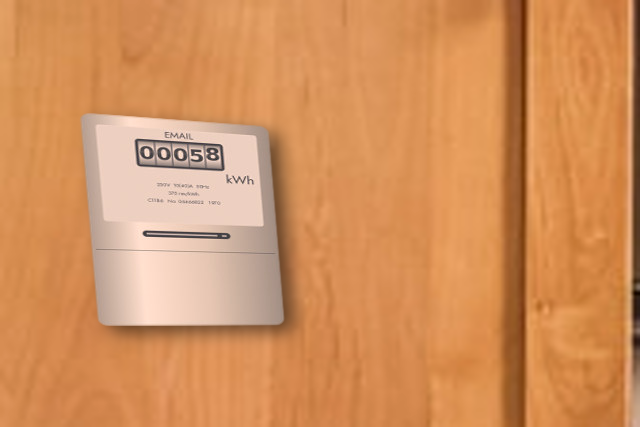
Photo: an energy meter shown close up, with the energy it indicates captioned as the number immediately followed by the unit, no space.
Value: 58kWh
